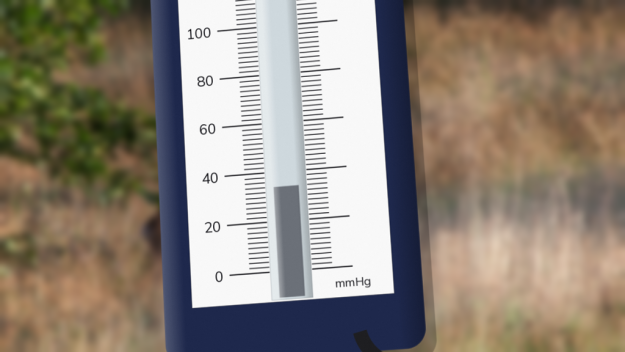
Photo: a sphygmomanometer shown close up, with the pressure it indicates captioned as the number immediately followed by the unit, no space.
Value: 34mmHg
